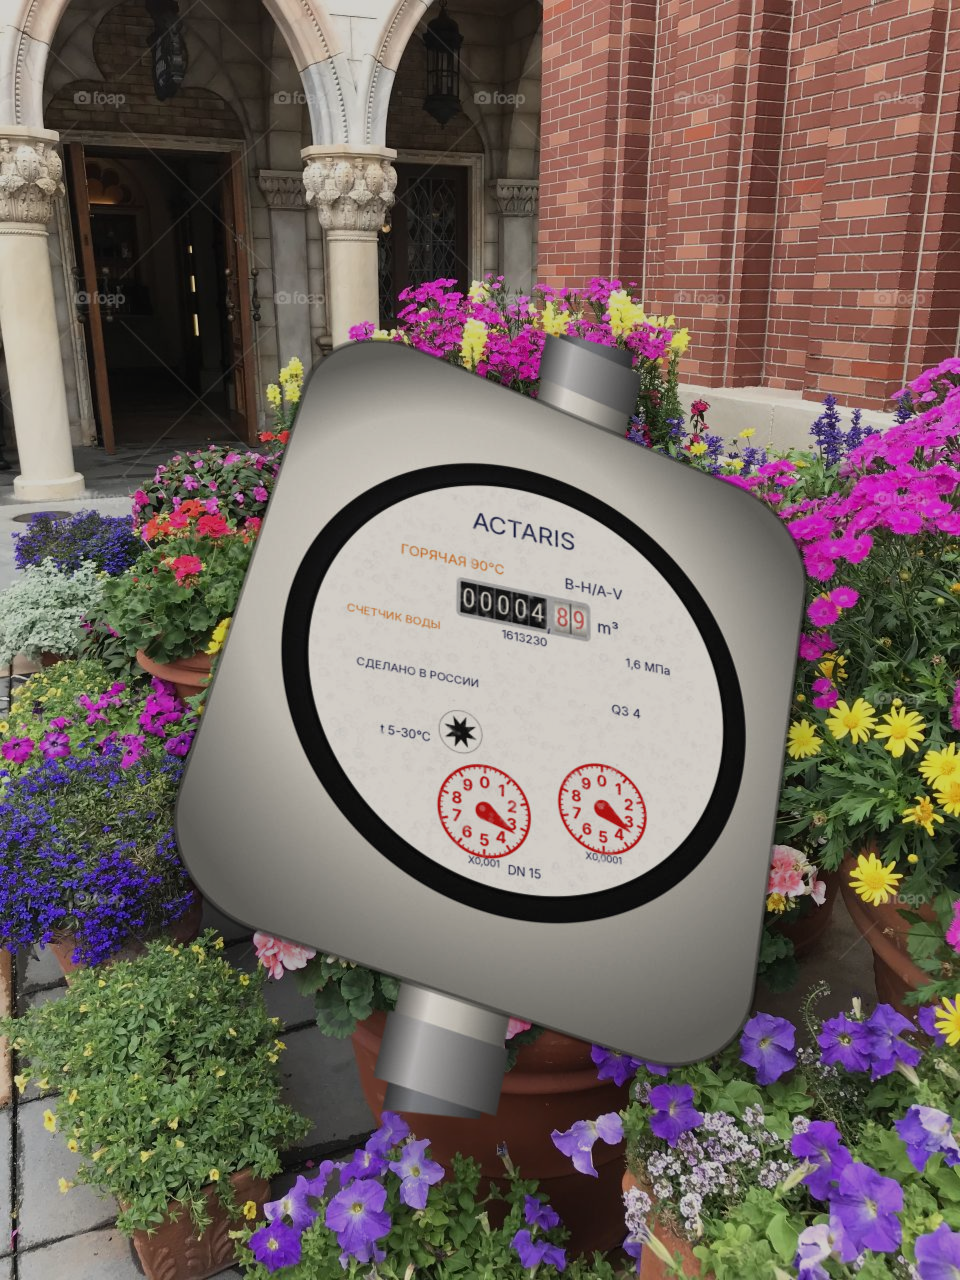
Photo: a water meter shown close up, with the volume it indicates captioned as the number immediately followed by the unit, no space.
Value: 4.8933m³
